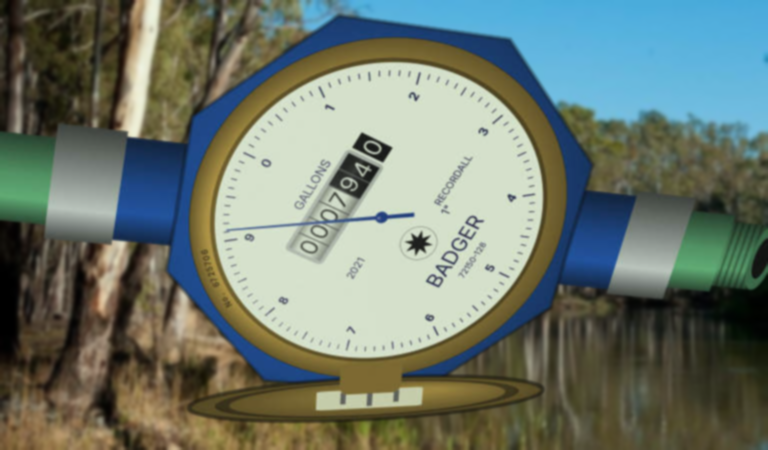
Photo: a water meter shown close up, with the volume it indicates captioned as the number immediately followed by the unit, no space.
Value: 7939.1gal
